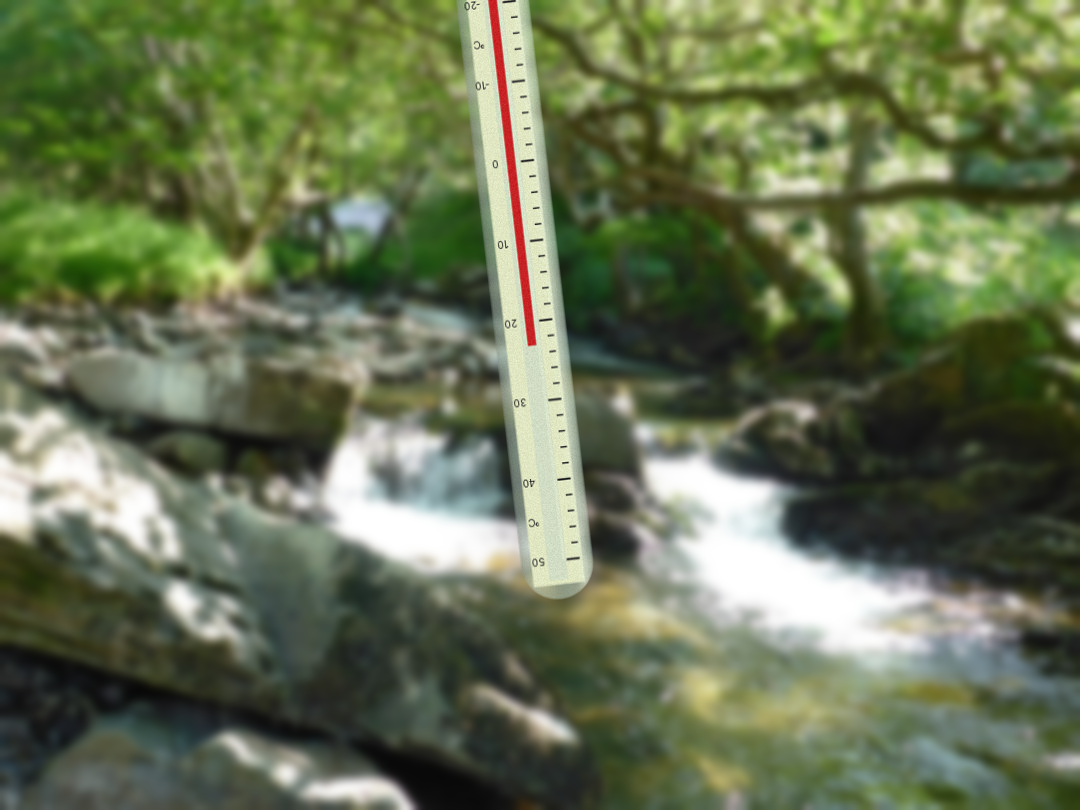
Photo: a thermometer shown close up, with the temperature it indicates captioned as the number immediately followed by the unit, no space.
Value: 23°C
